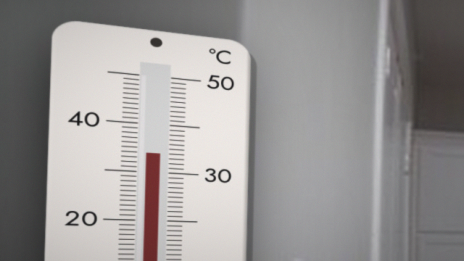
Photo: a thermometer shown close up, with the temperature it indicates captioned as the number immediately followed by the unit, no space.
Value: 34°C
